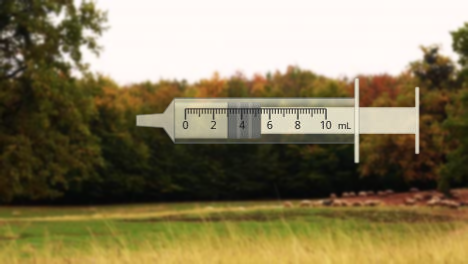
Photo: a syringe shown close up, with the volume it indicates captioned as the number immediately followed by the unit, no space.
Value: 3mL
